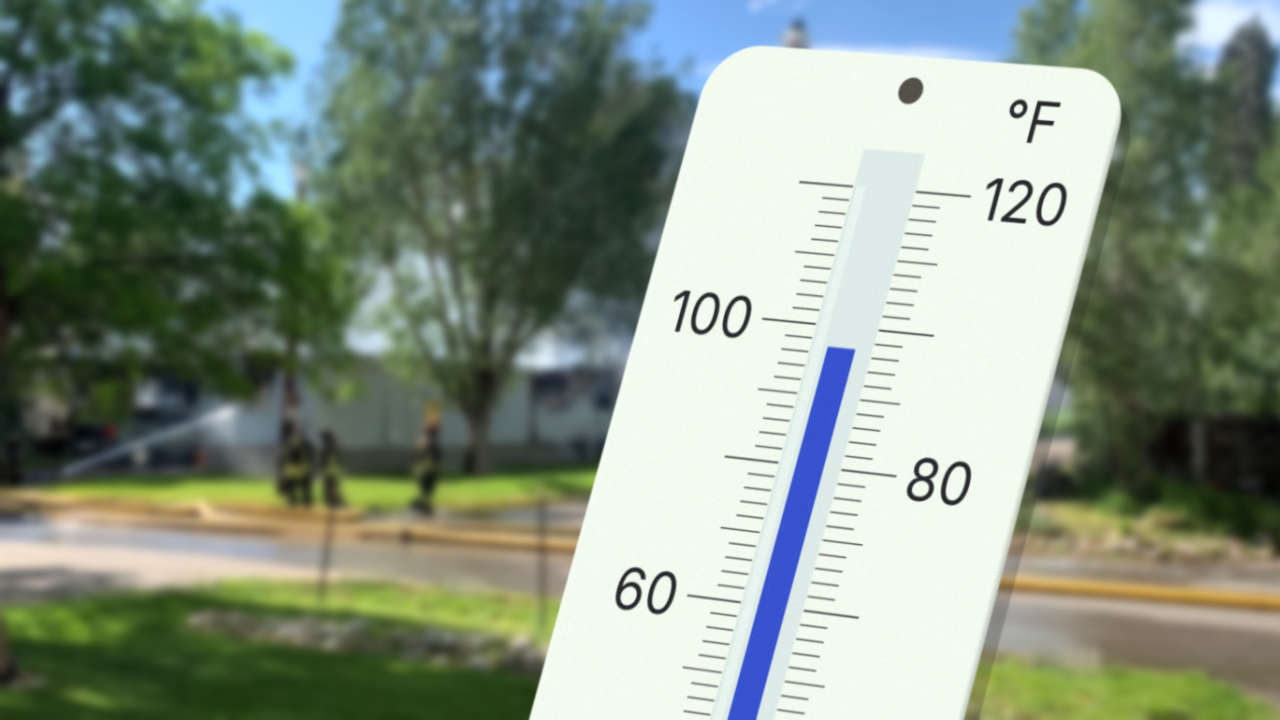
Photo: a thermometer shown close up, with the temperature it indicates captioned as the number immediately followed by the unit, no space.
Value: 97°F
